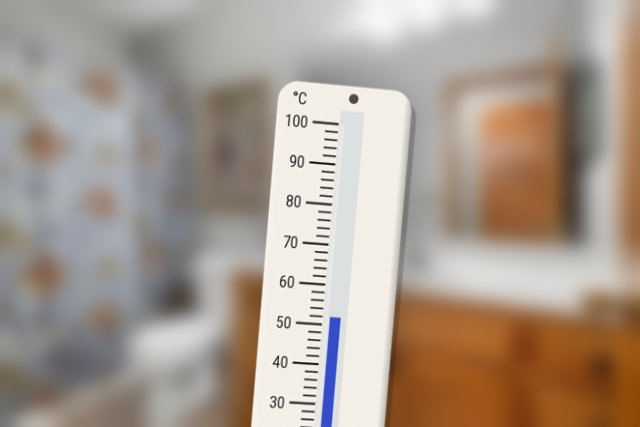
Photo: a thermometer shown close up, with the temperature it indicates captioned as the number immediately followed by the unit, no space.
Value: 52°C
